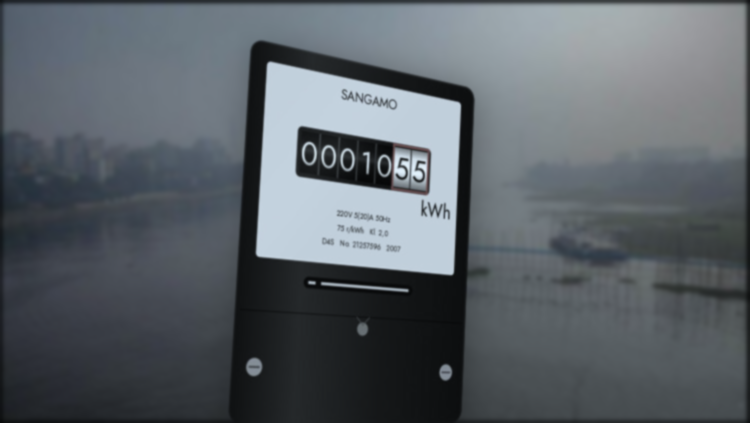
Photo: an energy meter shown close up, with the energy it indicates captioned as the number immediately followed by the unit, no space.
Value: 10.55kWh
